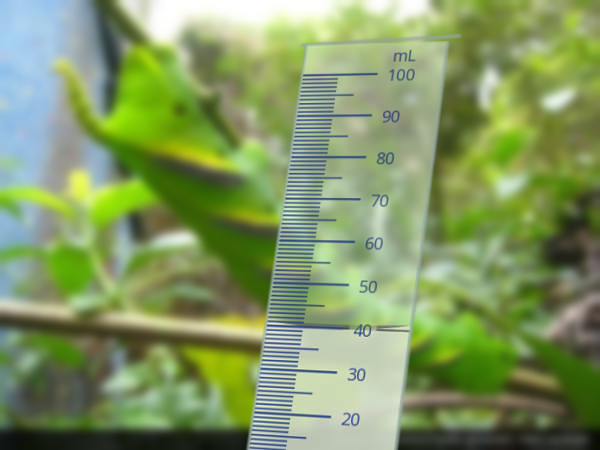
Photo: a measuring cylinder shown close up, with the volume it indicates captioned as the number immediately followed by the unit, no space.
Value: 40mL
